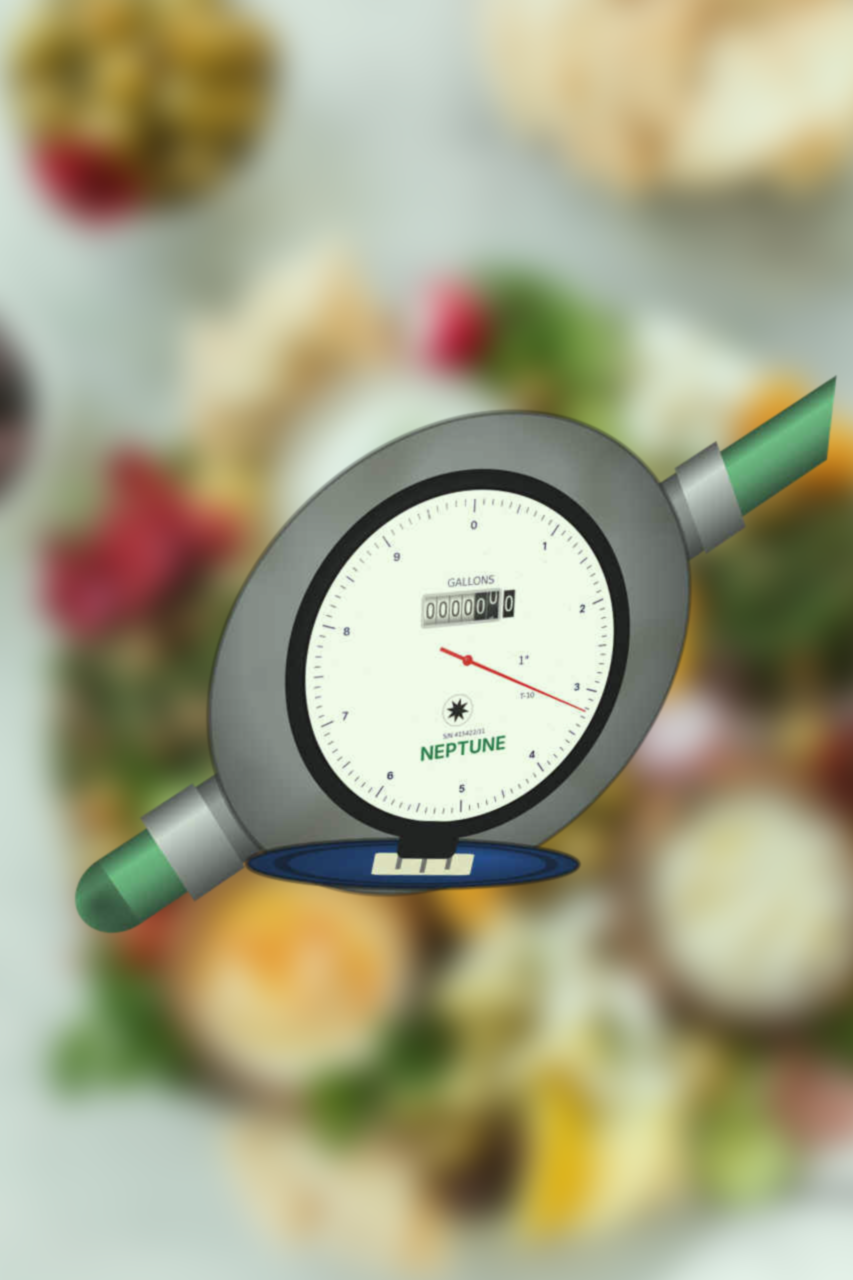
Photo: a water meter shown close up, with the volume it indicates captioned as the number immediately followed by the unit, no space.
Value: 3.2gal
